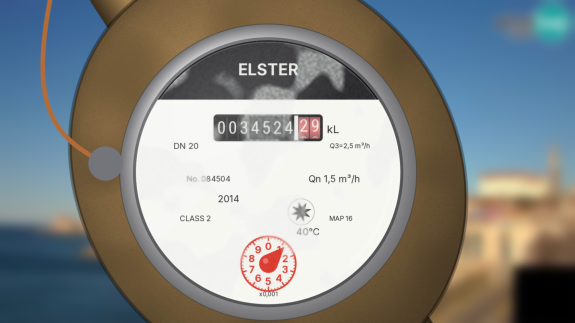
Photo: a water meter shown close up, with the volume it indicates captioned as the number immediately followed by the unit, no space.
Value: 34524.291kL
